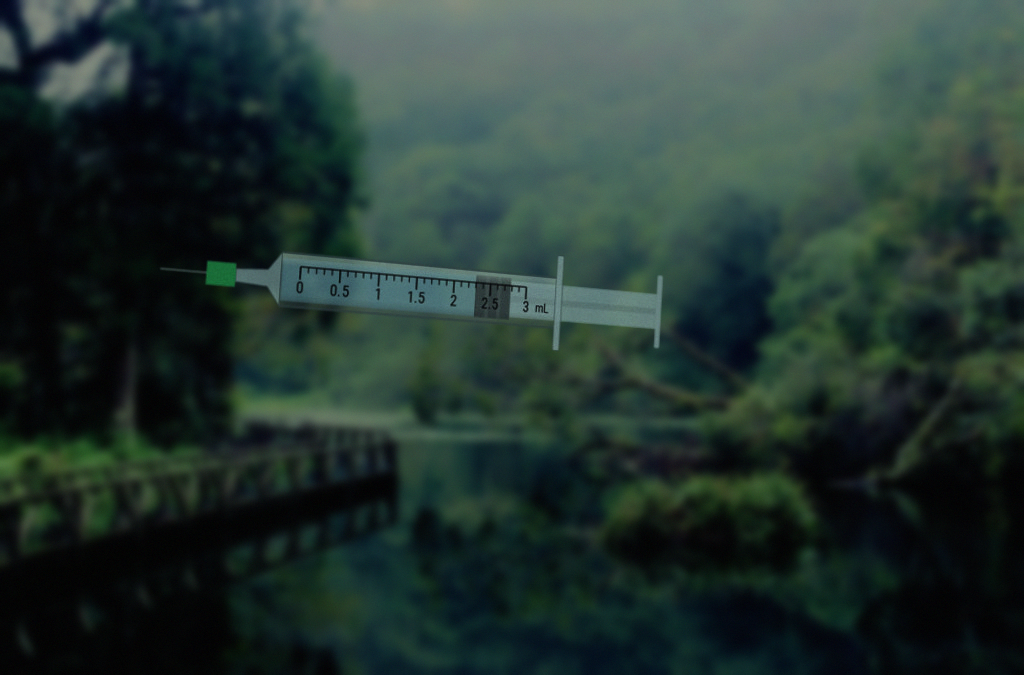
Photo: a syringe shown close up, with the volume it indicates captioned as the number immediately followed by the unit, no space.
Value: 2.3mL
